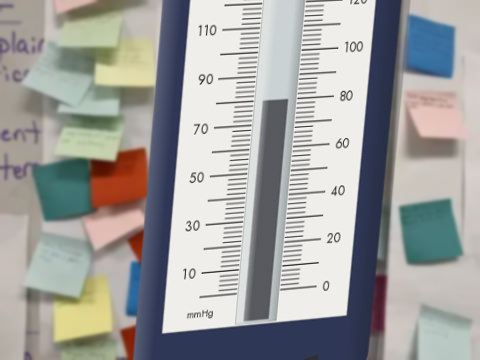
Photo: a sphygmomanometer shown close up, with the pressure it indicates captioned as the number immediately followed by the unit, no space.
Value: 80mmHg
